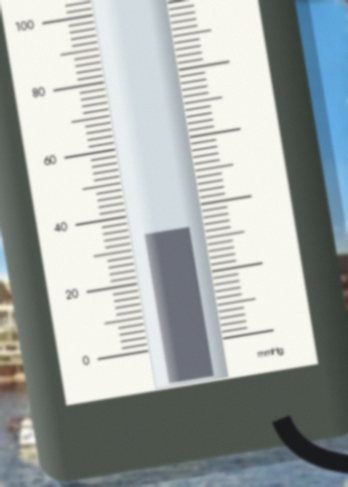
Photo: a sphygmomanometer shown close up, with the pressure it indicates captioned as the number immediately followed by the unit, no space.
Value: 34mmHg
